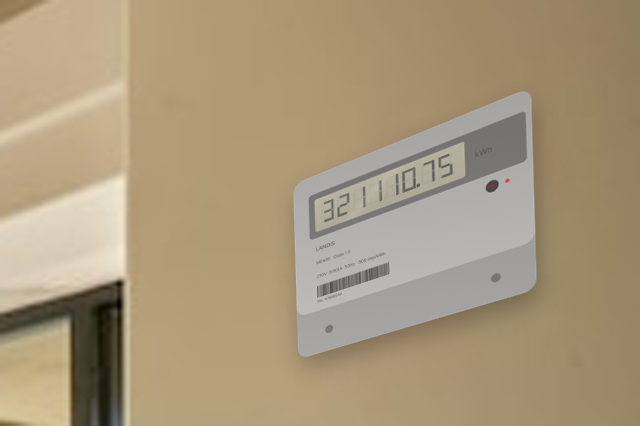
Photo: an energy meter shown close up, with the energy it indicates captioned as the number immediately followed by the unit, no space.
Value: 321110.75kWh
